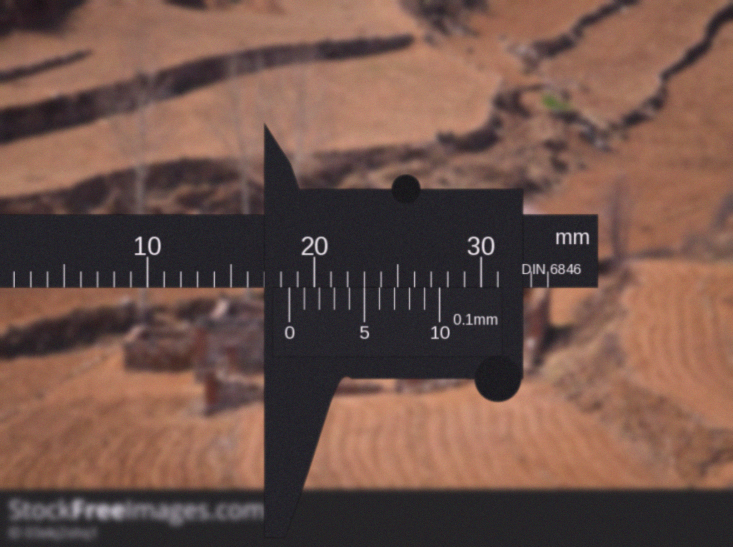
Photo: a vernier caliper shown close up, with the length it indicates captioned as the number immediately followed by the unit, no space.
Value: 18.5mm
